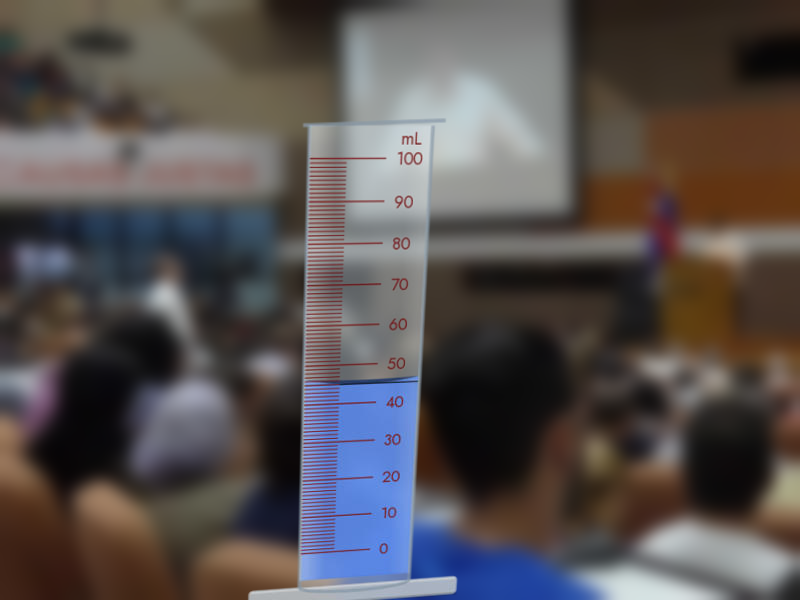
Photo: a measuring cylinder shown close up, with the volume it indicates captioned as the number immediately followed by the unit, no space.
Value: 45mL
